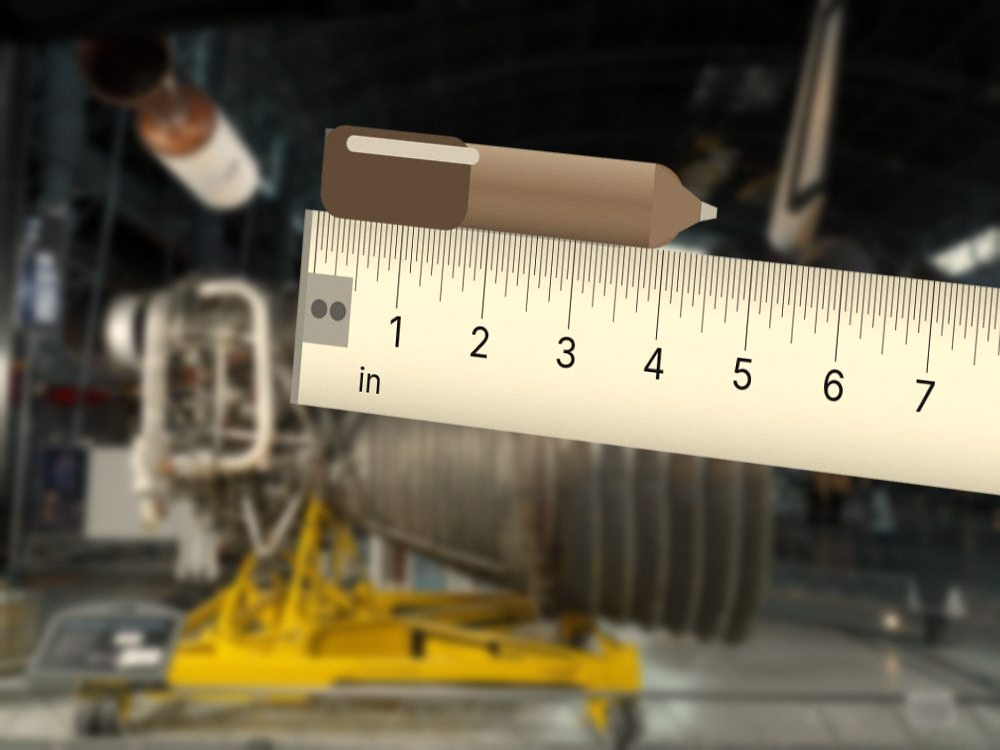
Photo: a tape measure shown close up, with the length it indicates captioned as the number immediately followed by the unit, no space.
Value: 4.5625in
